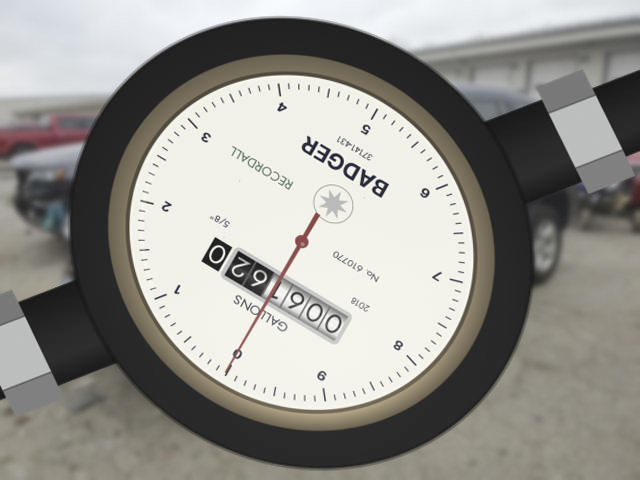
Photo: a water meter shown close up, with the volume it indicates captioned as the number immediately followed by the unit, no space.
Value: 61620.0gal
